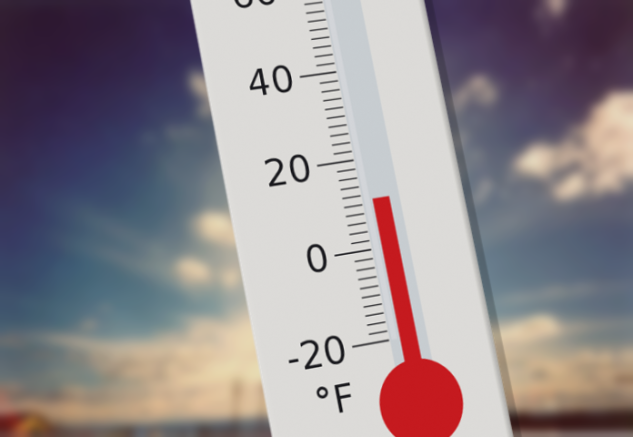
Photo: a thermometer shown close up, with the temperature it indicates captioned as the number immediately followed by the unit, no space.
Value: 11°F
